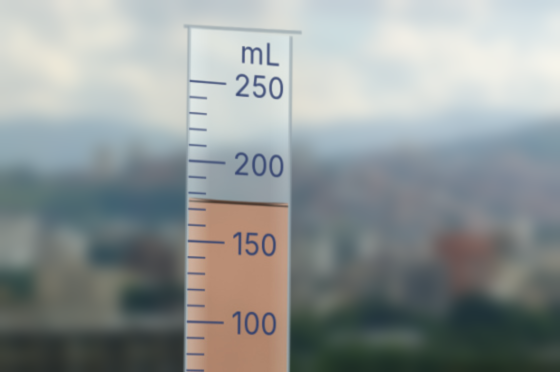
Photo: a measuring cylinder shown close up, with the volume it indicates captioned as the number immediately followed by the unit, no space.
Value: 175mL
